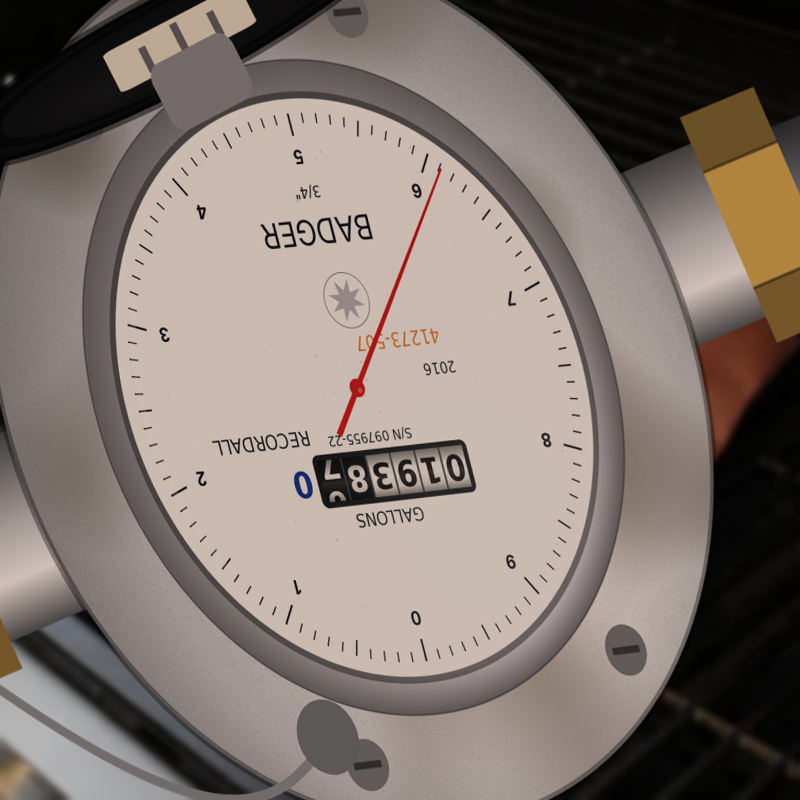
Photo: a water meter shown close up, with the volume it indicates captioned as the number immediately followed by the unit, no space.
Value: 193866.1gal
